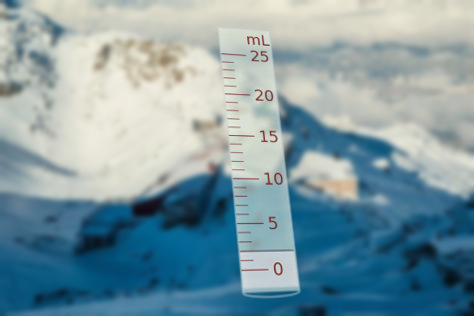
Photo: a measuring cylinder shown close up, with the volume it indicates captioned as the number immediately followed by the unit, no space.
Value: 2mL
